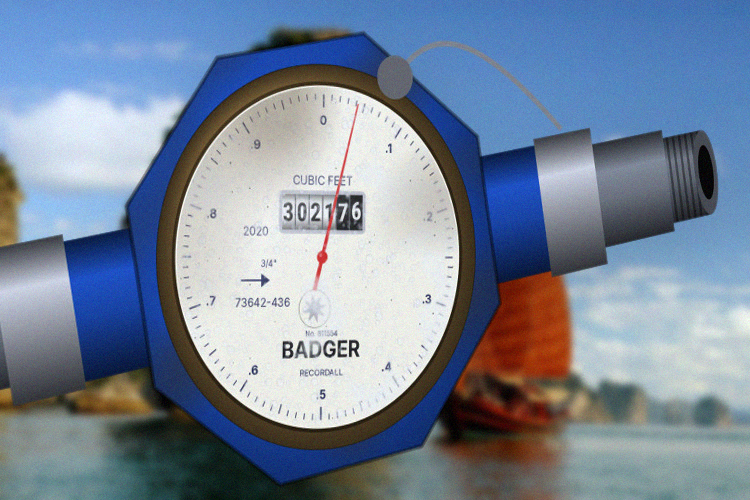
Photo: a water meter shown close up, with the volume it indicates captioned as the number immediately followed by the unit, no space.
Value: 302176.04ft³
